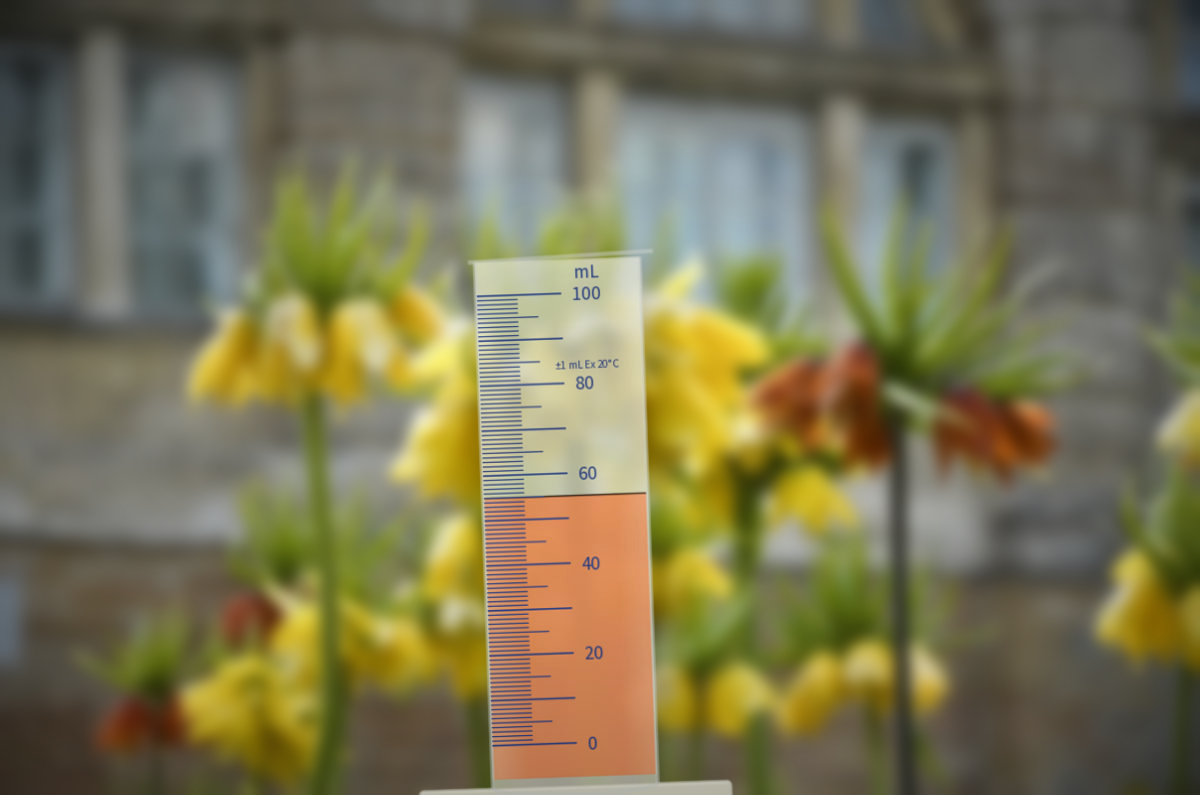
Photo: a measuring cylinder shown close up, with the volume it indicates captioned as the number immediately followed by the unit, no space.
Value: 55mL
